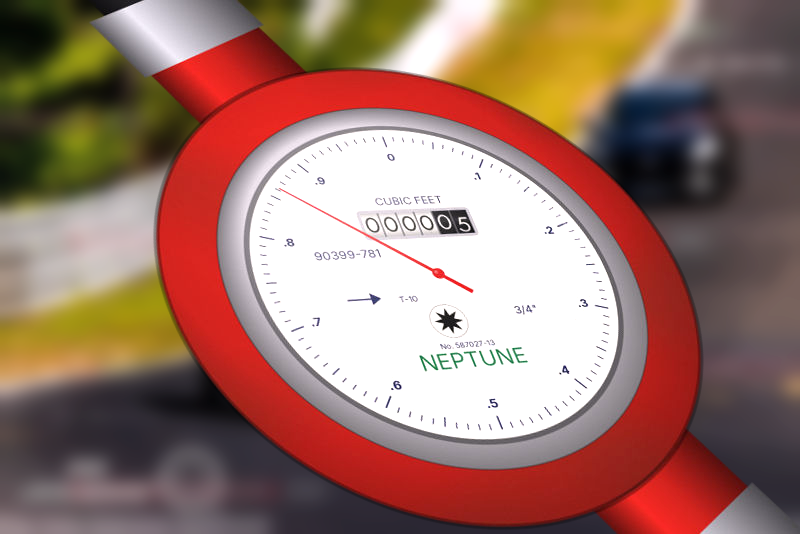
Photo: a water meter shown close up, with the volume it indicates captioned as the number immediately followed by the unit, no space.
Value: 4.86ft³
